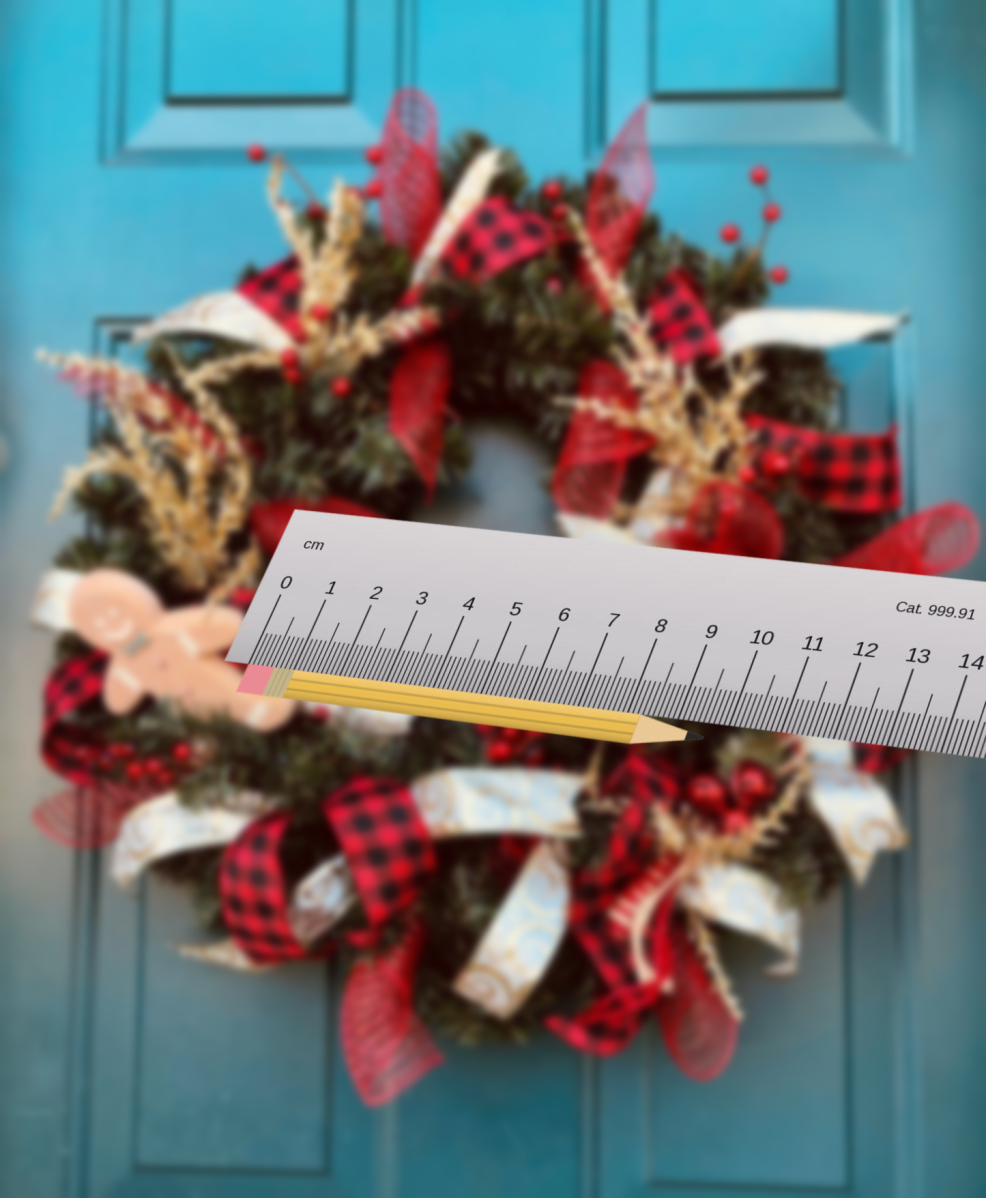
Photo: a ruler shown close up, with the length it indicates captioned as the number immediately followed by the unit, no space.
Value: 9.6cm
